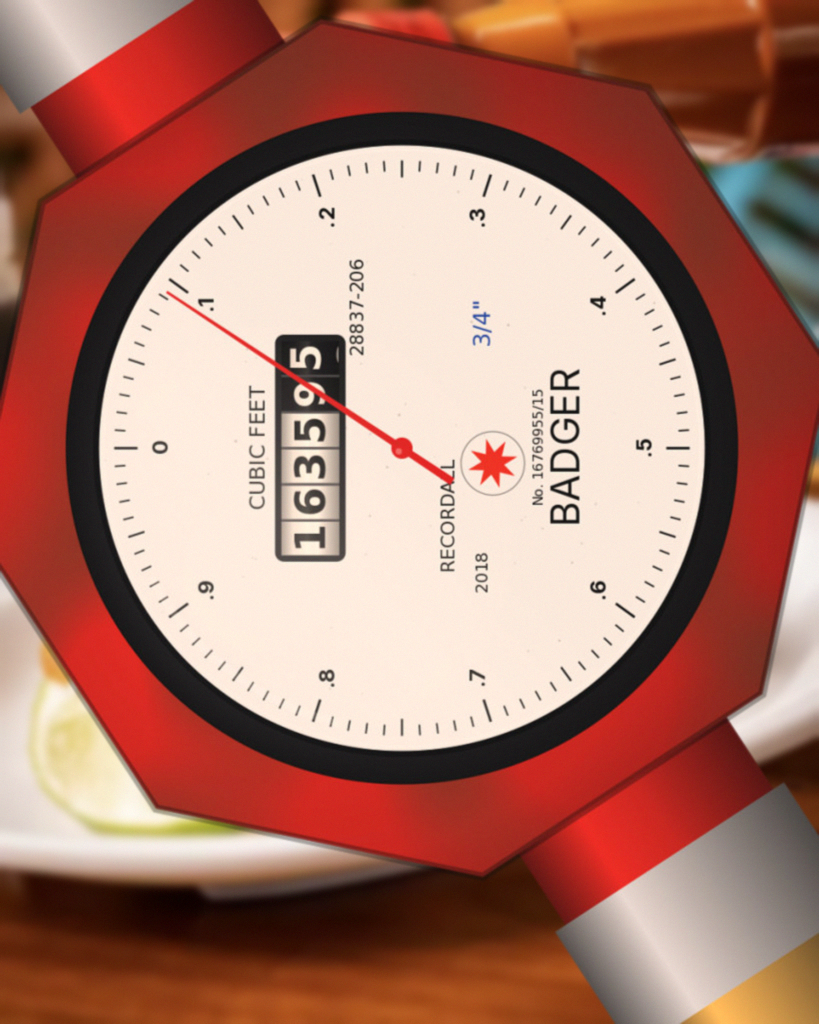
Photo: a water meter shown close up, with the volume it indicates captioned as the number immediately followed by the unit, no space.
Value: 163595.09ft³
